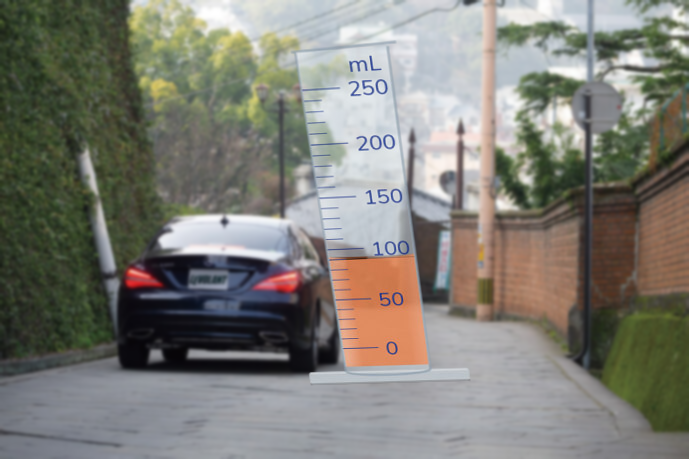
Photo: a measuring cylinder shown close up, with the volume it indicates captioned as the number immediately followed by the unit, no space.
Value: 90mL
